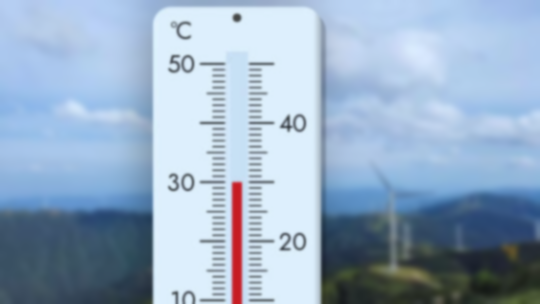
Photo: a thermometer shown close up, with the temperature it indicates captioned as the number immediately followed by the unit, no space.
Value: 30°C
